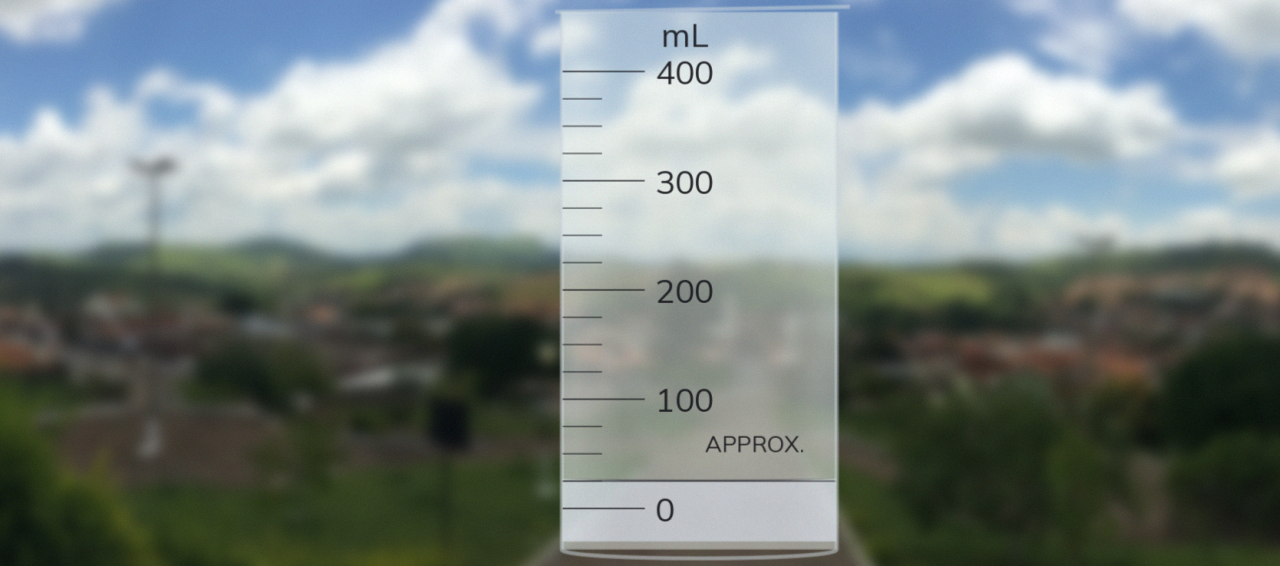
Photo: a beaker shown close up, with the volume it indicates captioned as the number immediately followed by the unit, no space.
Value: 25mL
